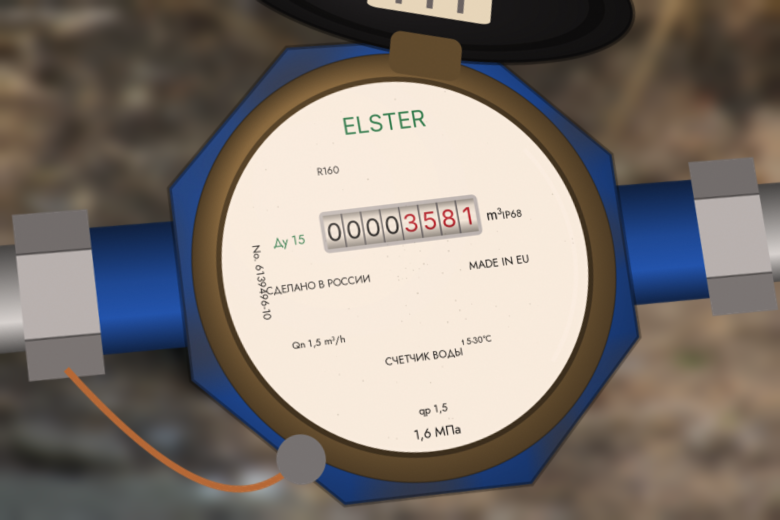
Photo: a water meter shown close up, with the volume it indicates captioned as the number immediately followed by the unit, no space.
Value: 0.3581m³
